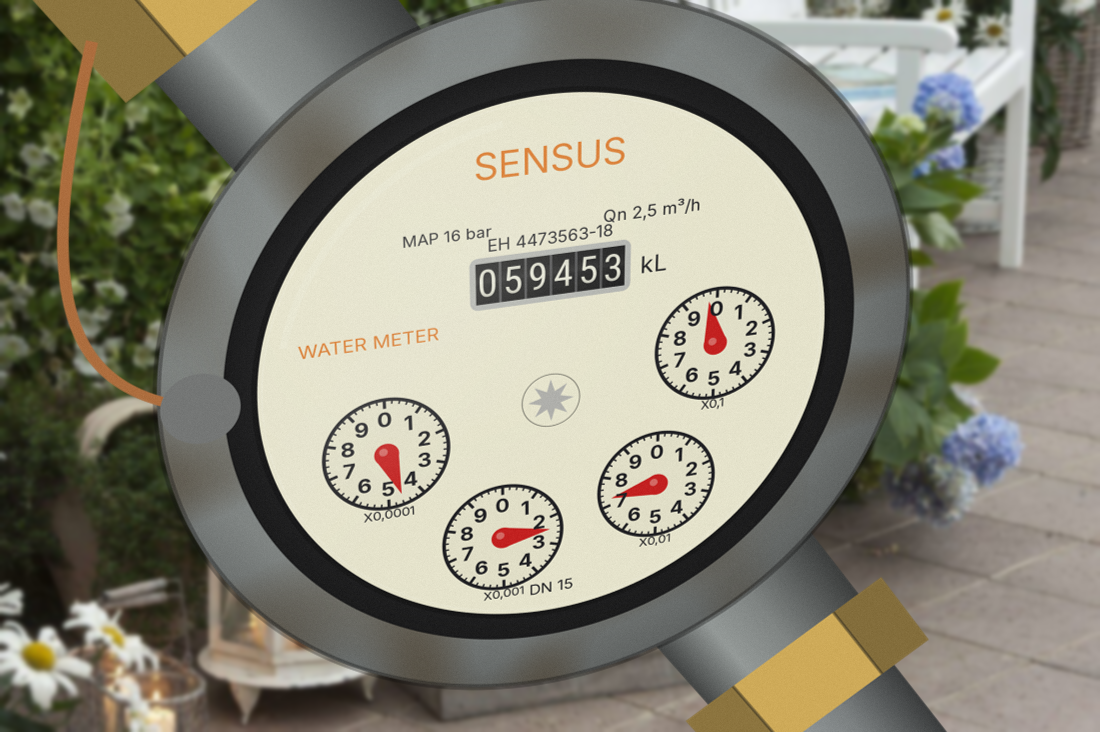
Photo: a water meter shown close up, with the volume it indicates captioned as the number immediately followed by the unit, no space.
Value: 59452.9724kL
